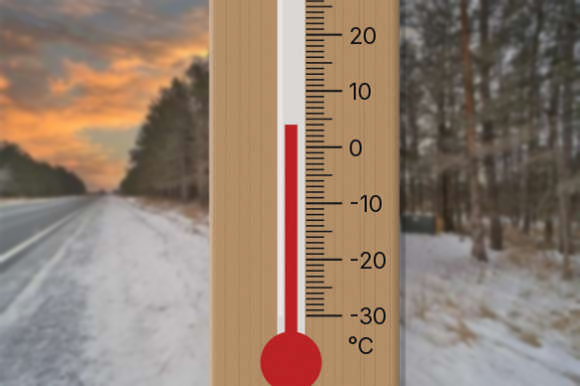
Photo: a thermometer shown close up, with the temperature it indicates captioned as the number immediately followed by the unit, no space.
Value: 4°C
